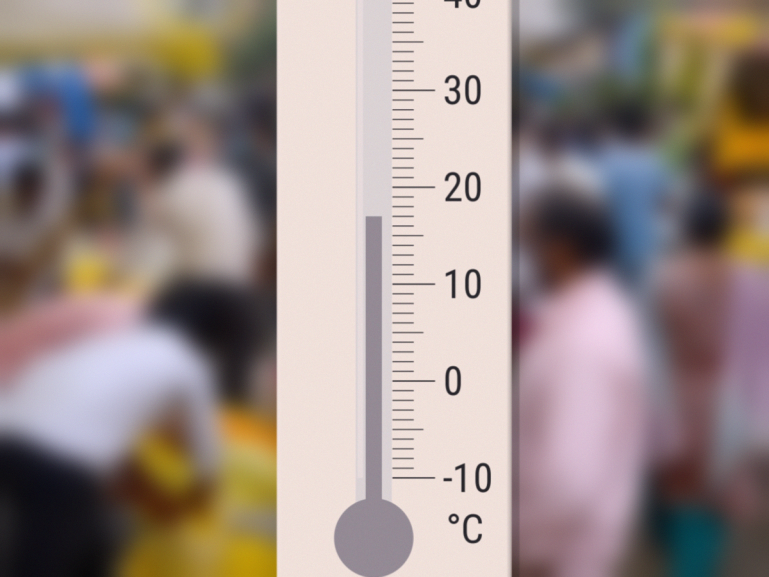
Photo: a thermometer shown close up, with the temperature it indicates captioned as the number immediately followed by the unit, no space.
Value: 17°C
